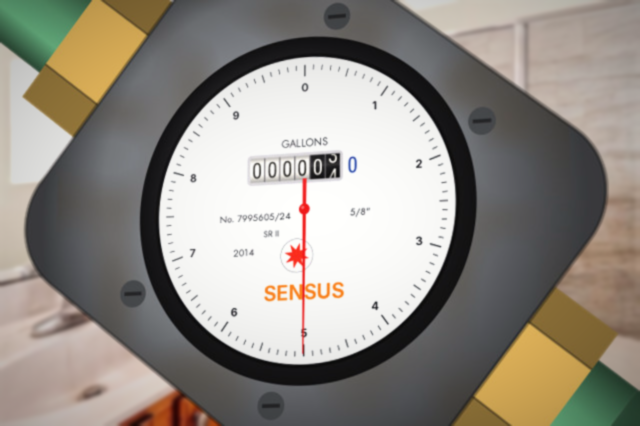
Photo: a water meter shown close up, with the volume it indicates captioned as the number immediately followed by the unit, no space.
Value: 35.0gal
